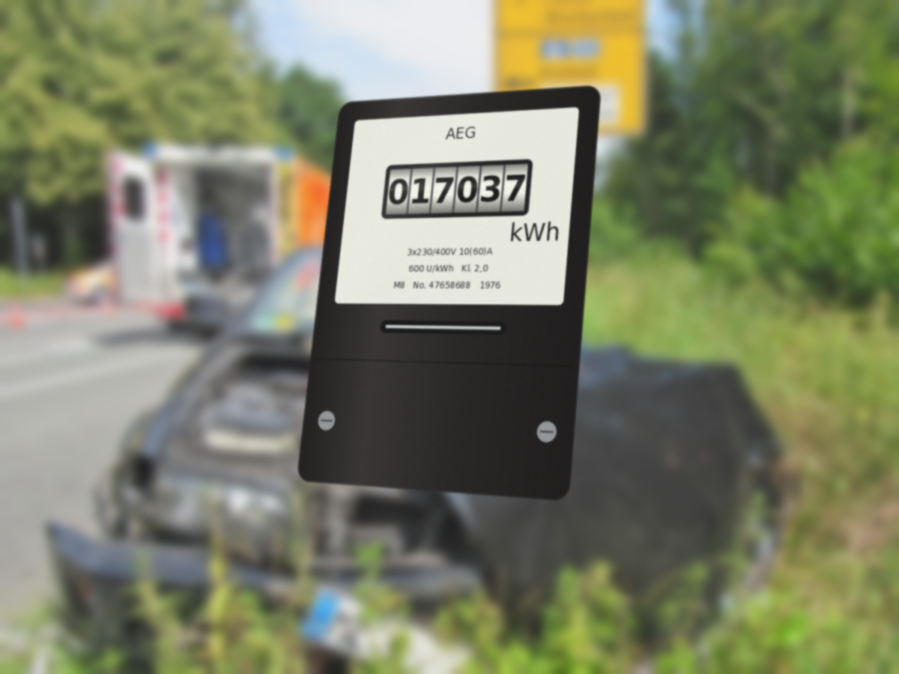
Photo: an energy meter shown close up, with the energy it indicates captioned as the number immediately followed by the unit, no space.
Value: 17037kWh
